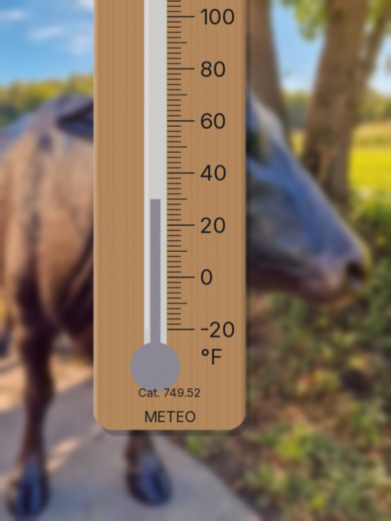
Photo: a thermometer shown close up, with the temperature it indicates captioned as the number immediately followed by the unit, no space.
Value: 30°F
